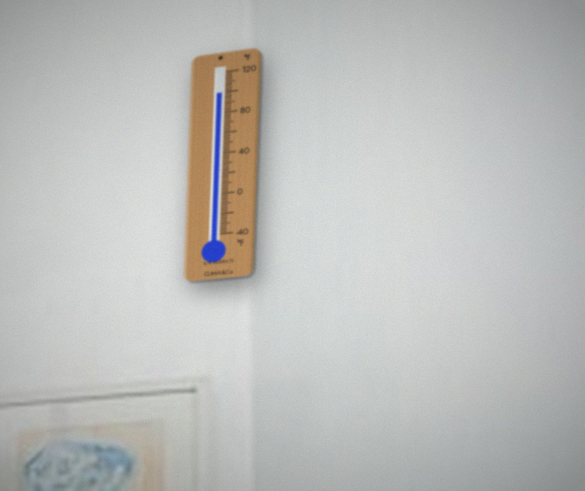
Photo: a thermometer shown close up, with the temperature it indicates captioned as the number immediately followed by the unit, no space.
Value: 100°F
